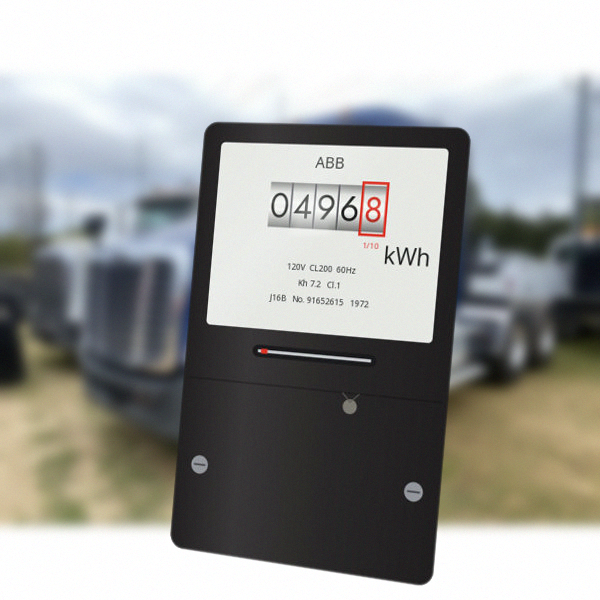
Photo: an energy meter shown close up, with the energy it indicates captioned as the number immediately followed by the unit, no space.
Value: 496.8kWh
